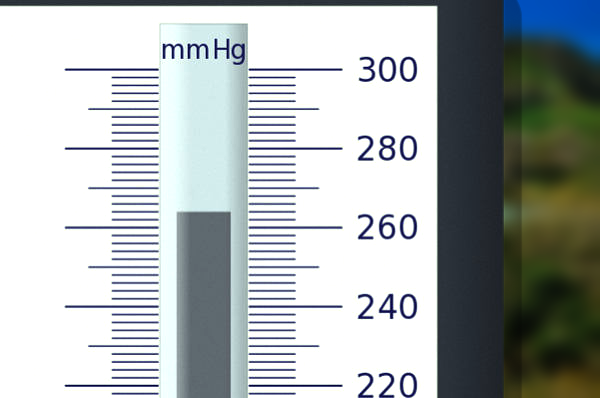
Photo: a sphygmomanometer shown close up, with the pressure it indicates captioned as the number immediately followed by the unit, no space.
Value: 264mmHg
